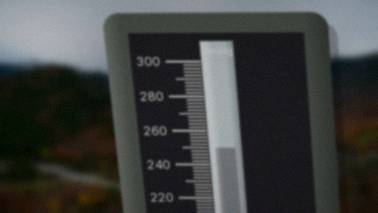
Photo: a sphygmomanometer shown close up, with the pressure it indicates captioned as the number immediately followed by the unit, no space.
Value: 250mmHg
